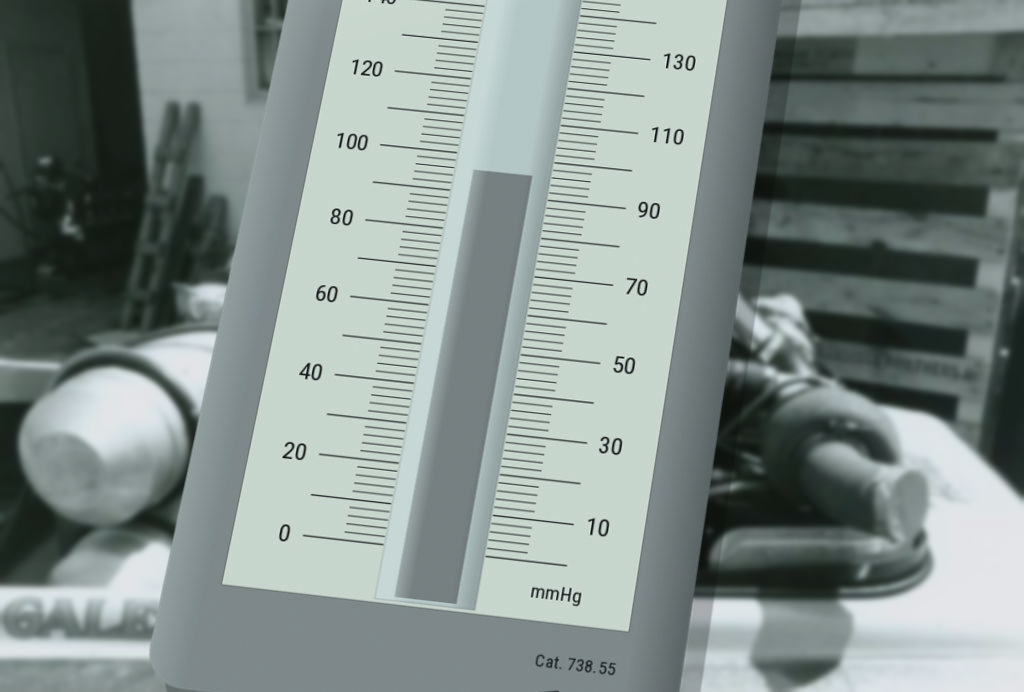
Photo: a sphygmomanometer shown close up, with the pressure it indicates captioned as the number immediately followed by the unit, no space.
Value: 96mmHg
